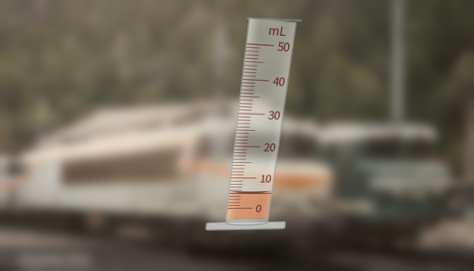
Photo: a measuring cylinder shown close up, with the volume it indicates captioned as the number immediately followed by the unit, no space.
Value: 5mL
